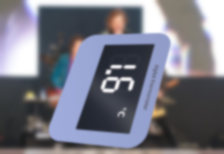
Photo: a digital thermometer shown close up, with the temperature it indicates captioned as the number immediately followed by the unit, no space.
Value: 1.6°C
